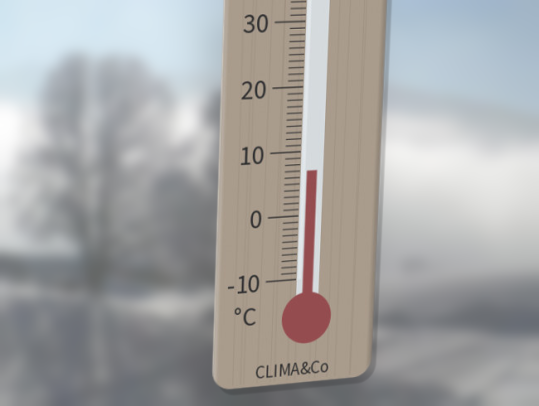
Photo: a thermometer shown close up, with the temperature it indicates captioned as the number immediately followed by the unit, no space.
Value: 7°C
